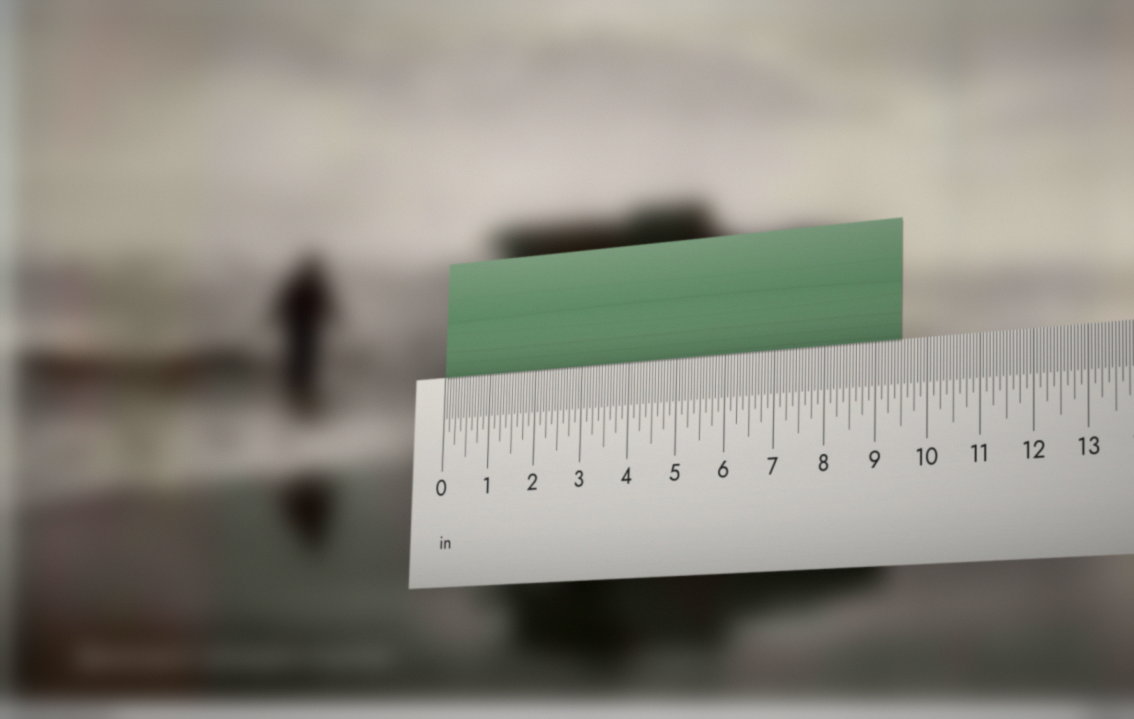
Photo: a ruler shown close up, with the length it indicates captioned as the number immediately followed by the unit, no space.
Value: 9.5in
